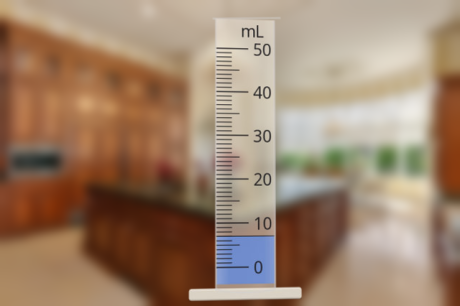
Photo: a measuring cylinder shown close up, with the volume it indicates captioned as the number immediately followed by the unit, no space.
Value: 7mL
